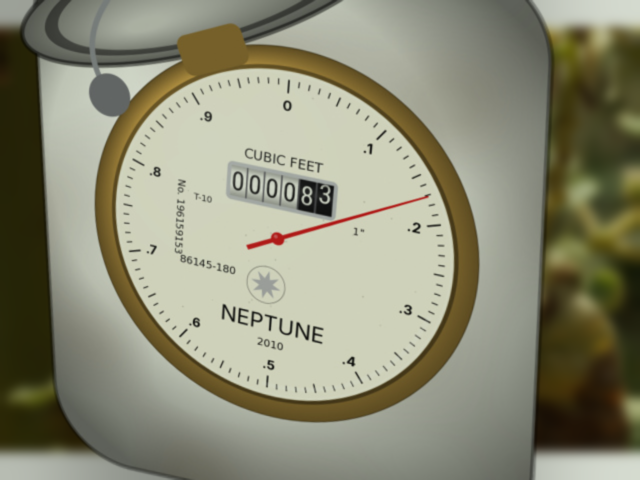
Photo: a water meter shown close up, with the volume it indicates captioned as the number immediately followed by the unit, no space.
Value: 83.17ft³
